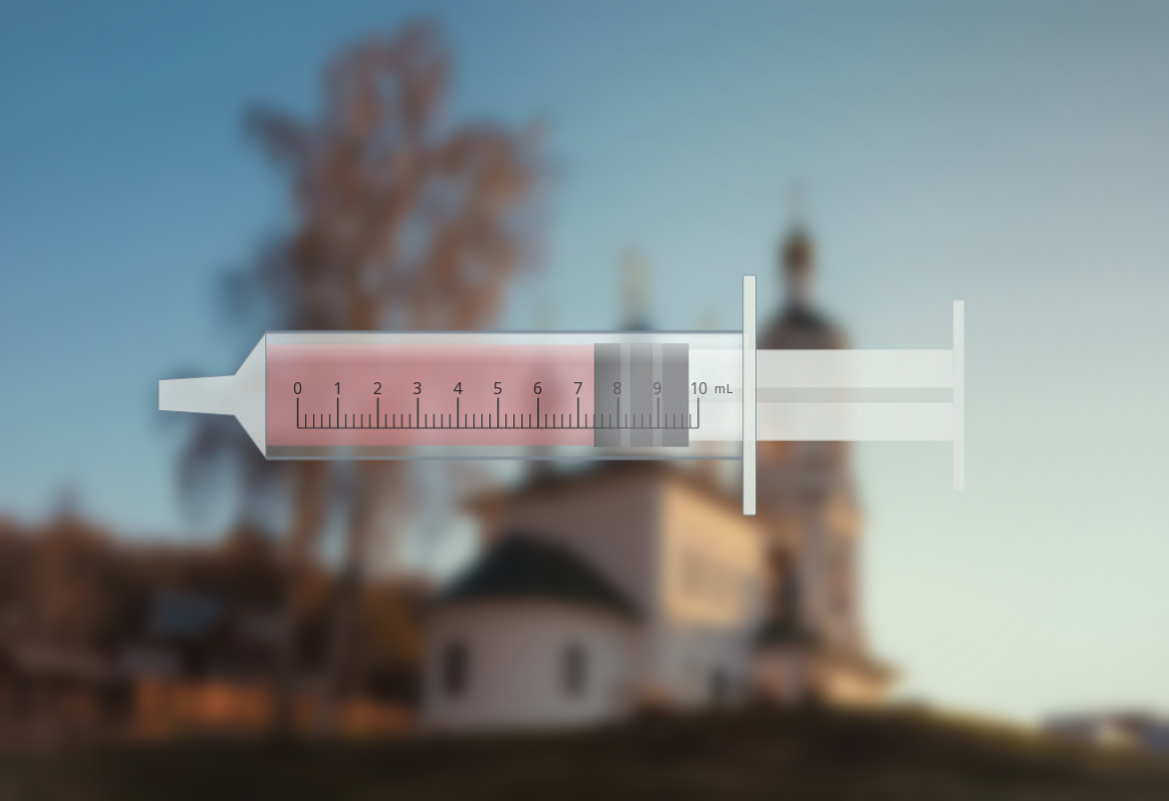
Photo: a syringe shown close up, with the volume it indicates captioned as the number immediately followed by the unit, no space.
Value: 7.4mL
